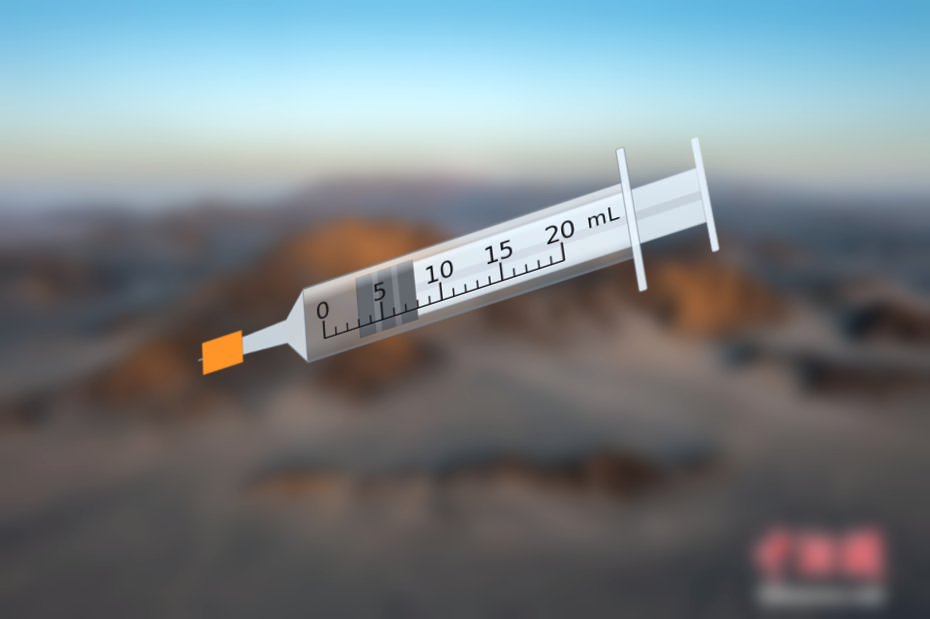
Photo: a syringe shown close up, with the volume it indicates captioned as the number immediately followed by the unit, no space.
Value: 3mL
